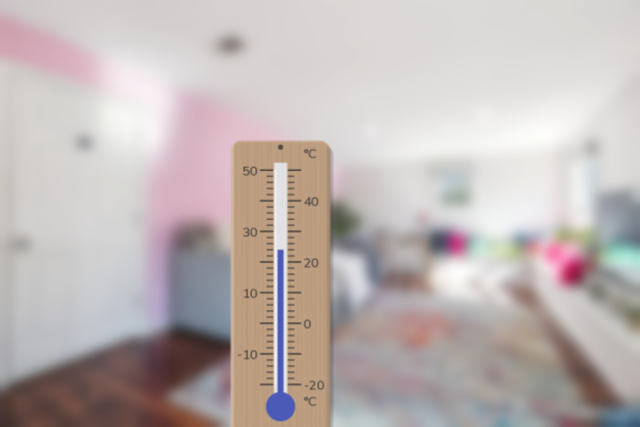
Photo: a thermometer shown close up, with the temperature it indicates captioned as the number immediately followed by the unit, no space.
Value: 24°C
